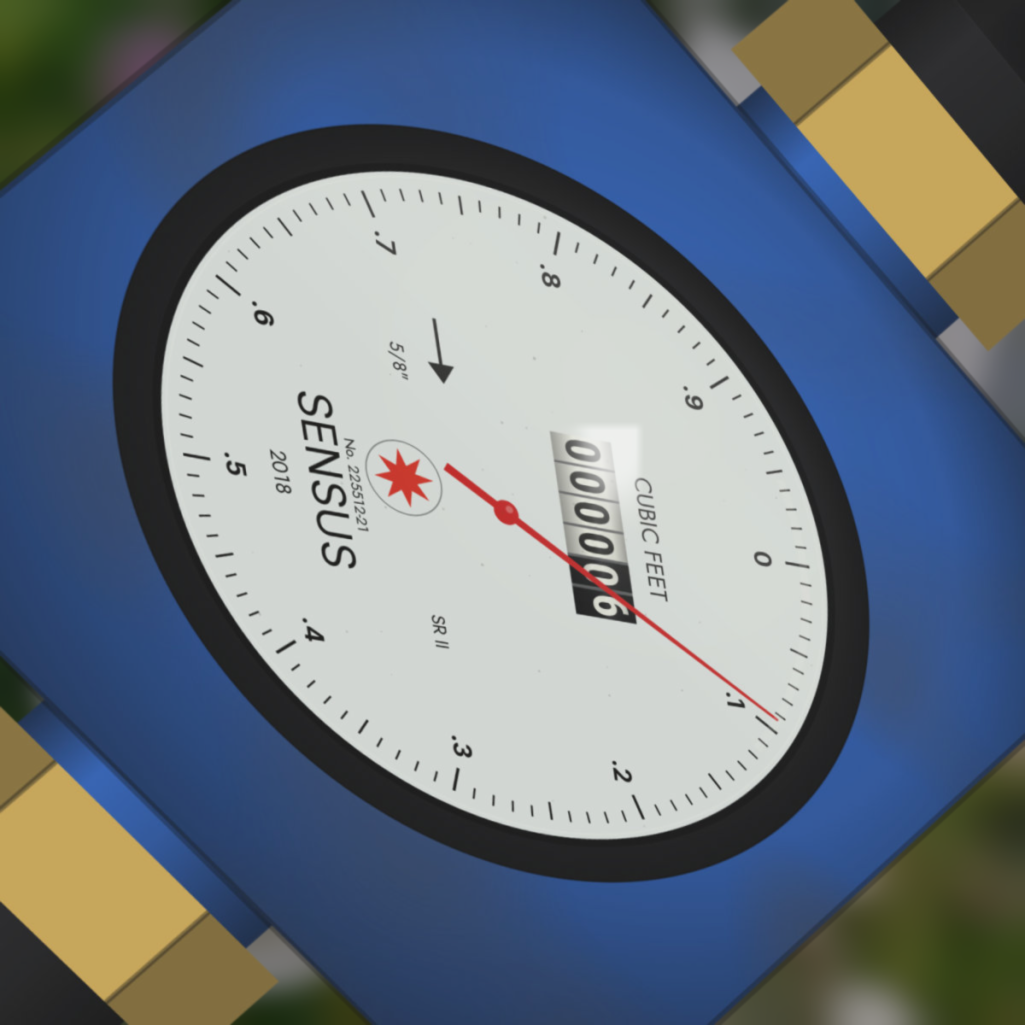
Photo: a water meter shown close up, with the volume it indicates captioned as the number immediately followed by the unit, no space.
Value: 6.09ft³
